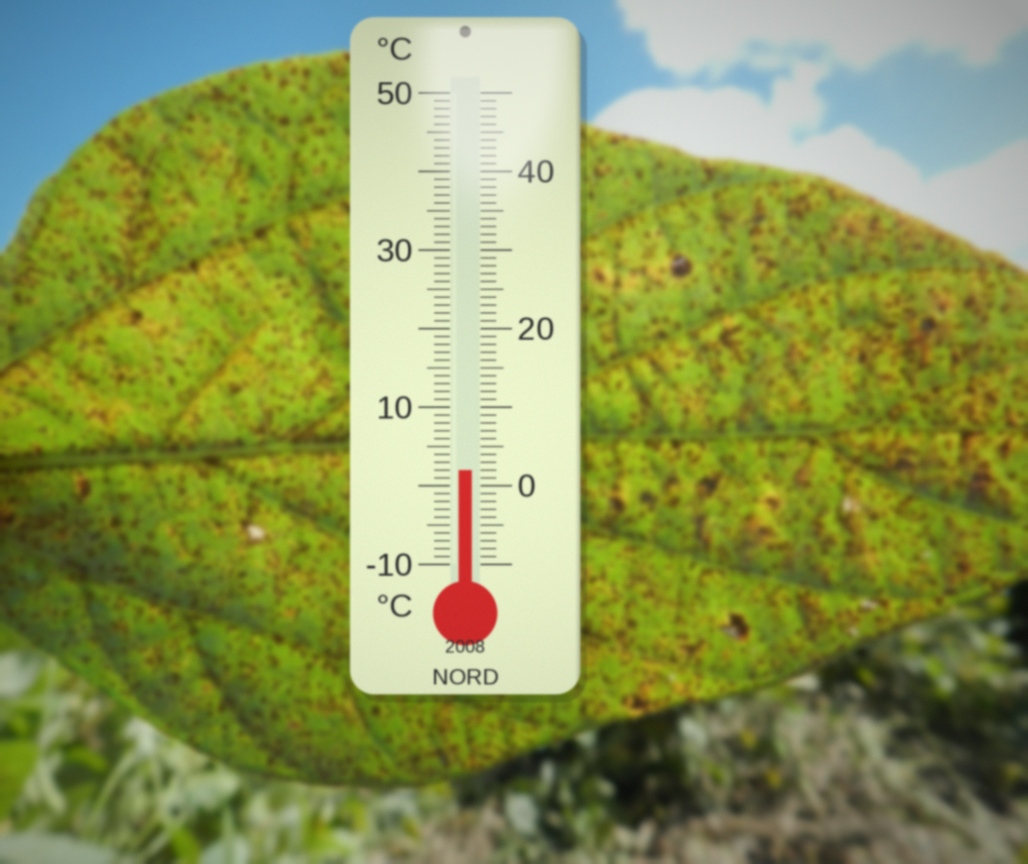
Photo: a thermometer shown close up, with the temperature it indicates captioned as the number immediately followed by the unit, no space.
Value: 2°C
